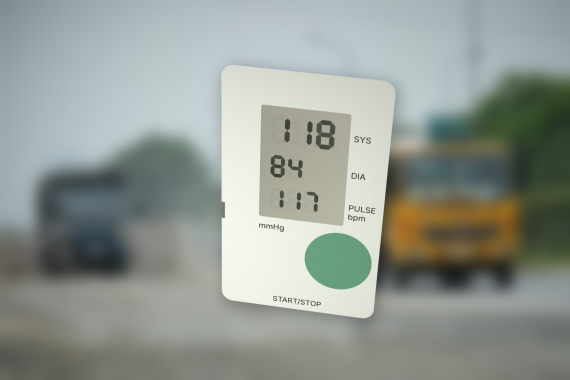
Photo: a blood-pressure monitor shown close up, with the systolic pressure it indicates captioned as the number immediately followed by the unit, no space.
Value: 118mmHg
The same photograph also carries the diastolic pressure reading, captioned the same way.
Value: 84mmHg
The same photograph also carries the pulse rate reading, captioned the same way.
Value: 117bpm
